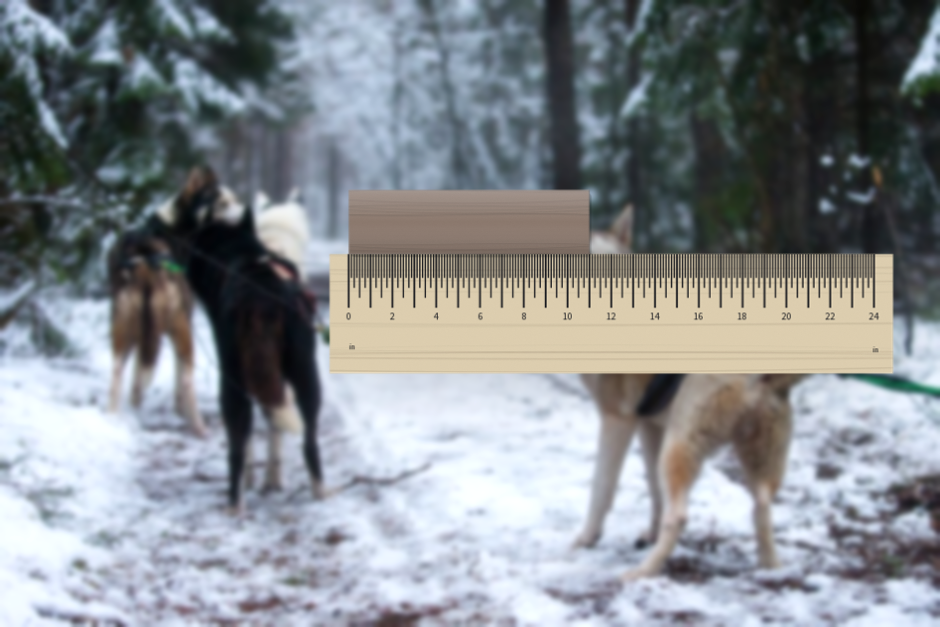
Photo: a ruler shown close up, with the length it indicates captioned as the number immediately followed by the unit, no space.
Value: 11in
